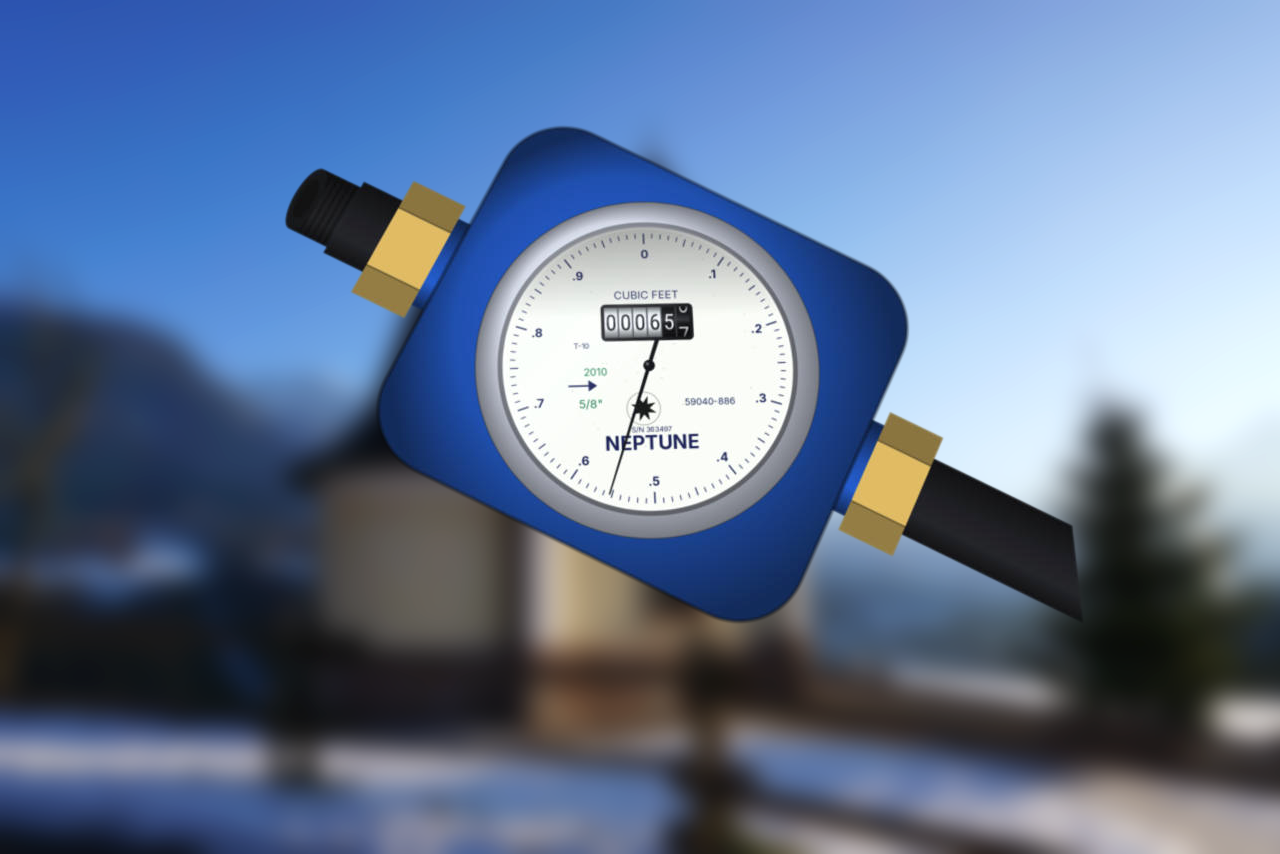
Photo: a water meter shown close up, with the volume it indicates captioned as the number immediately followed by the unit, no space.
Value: 656.55ft³
